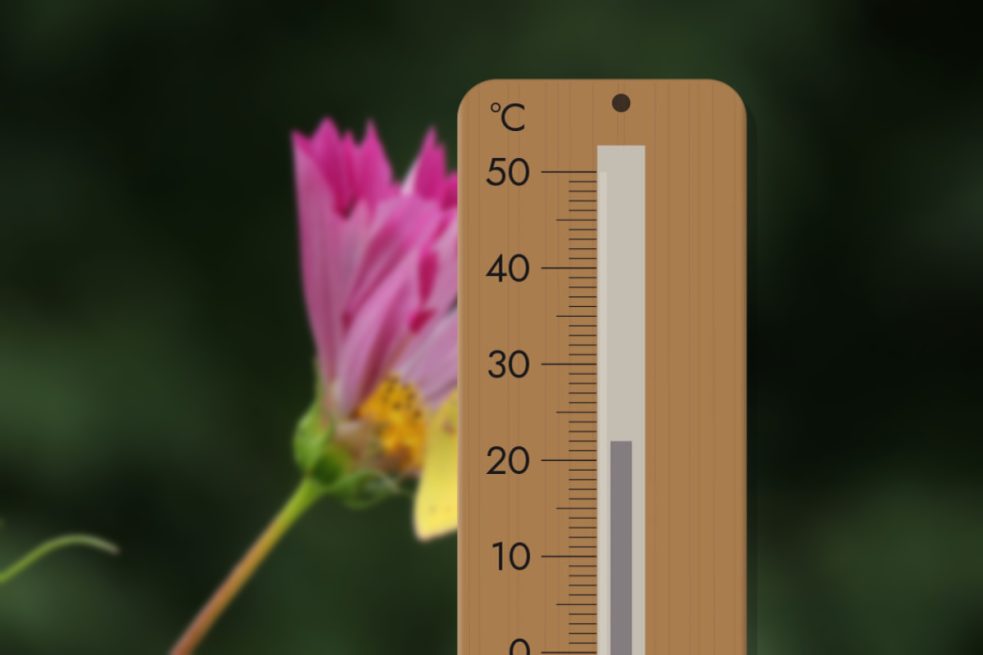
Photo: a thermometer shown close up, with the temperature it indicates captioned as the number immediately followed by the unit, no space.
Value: 22°C
